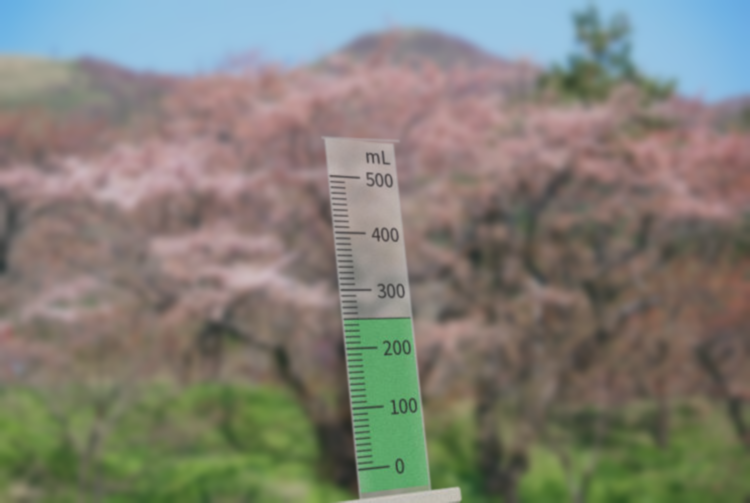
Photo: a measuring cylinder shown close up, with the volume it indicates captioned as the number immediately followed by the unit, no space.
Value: 250mL
